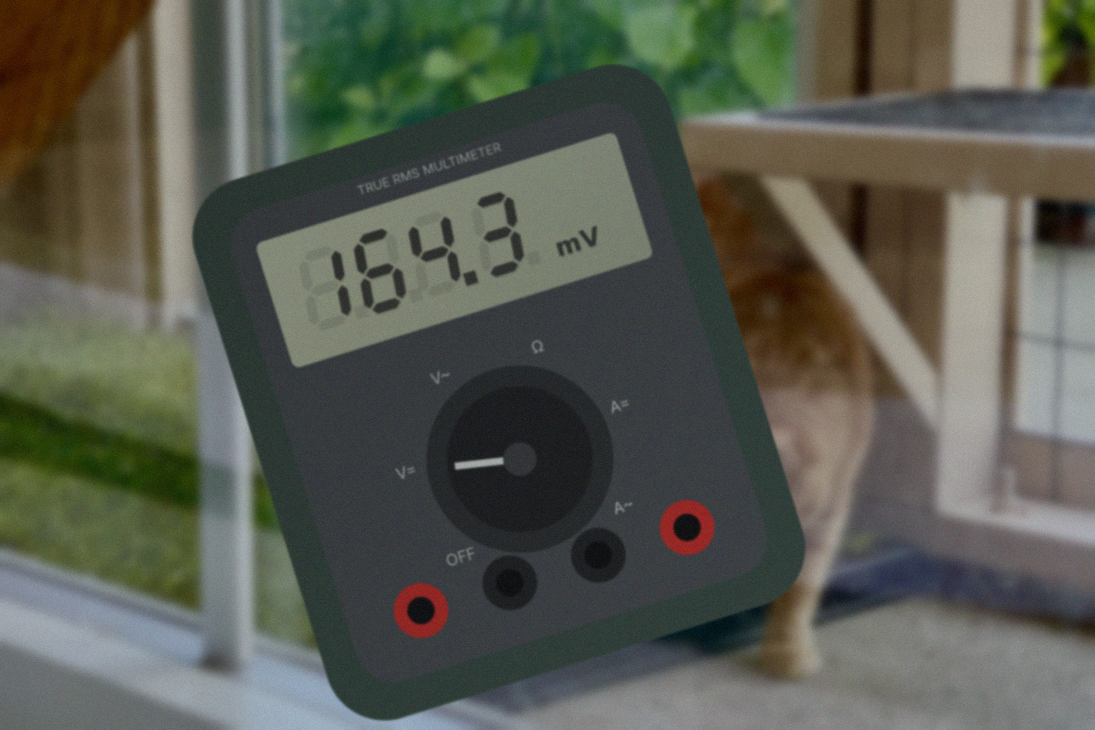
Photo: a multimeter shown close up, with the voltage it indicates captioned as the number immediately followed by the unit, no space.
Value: 164.3mV
